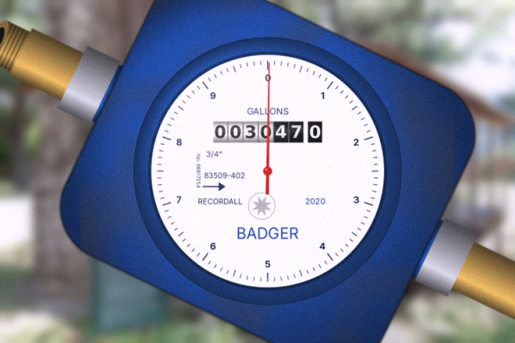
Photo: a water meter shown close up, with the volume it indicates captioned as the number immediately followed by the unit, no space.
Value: 30470.0gal
